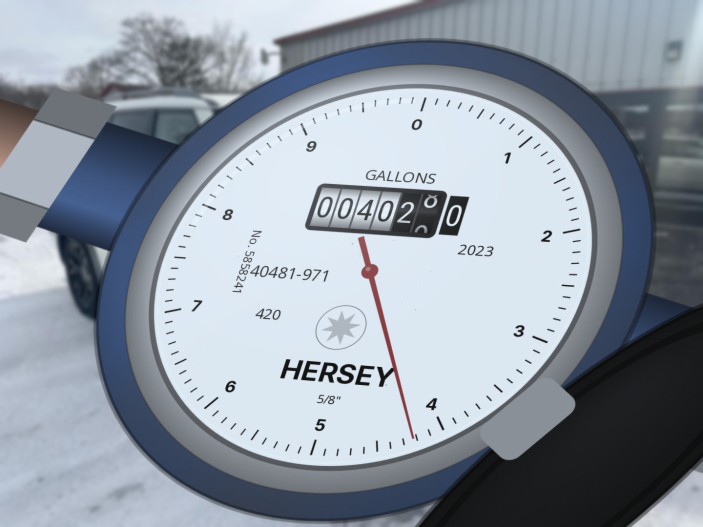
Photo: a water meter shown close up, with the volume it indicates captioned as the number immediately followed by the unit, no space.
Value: 40284.2gal
